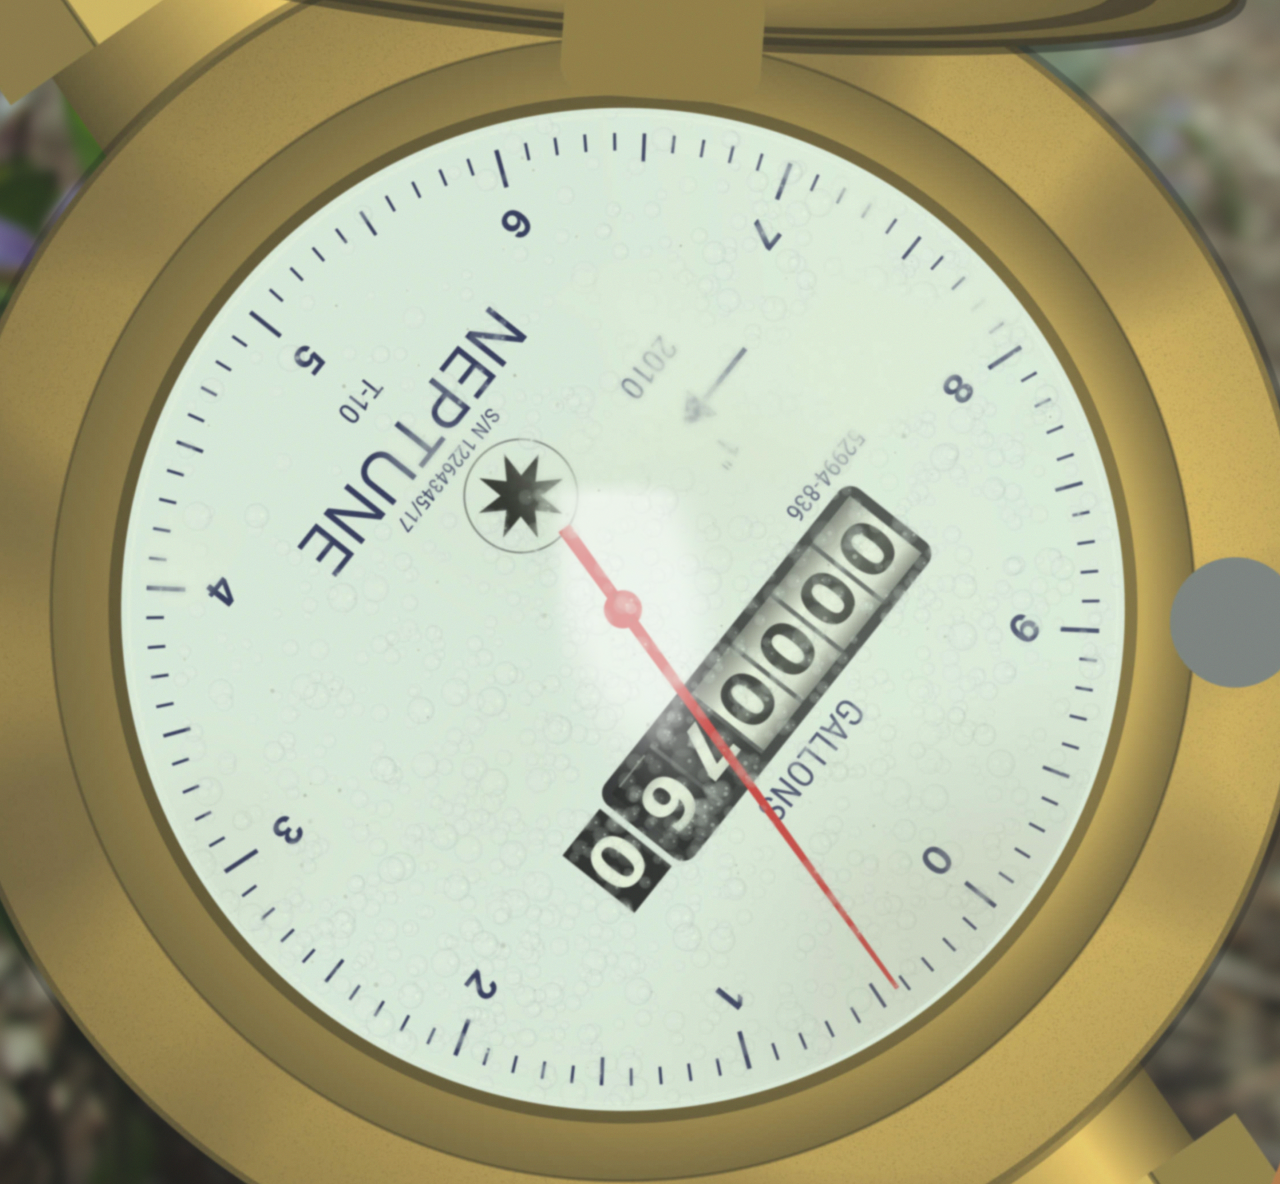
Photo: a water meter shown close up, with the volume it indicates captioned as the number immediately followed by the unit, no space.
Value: 760.4gal
